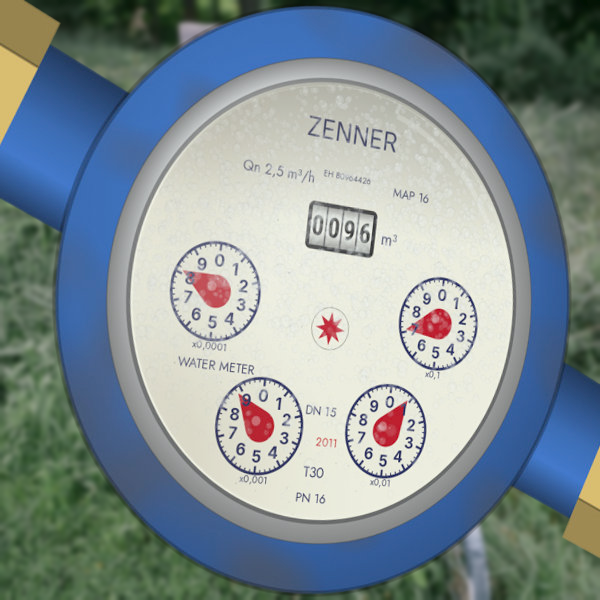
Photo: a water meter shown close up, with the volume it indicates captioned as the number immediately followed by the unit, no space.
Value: 96.7088m³
